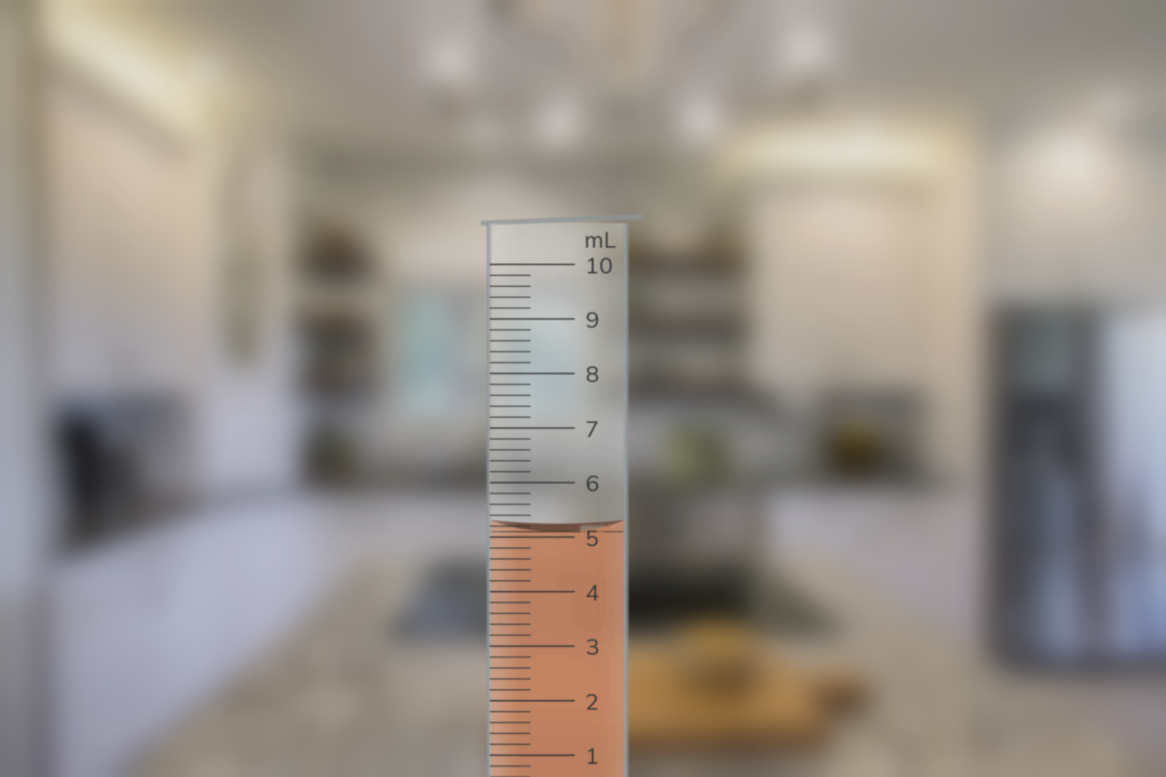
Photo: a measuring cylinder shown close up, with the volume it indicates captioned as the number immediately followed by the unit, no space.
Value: 5.1mL
